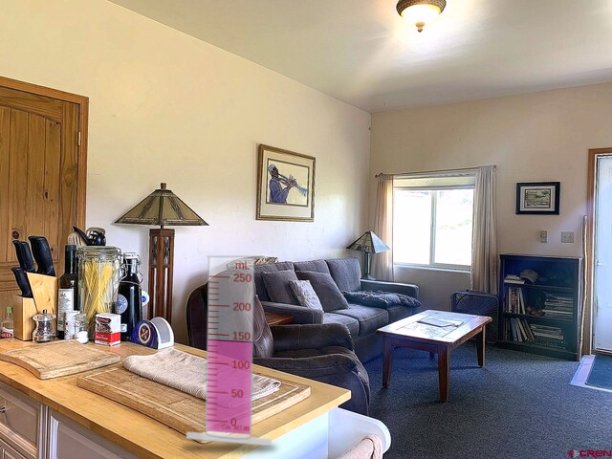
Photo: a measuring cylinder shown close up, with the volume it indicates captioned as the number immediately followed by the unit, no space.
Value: 140mL
